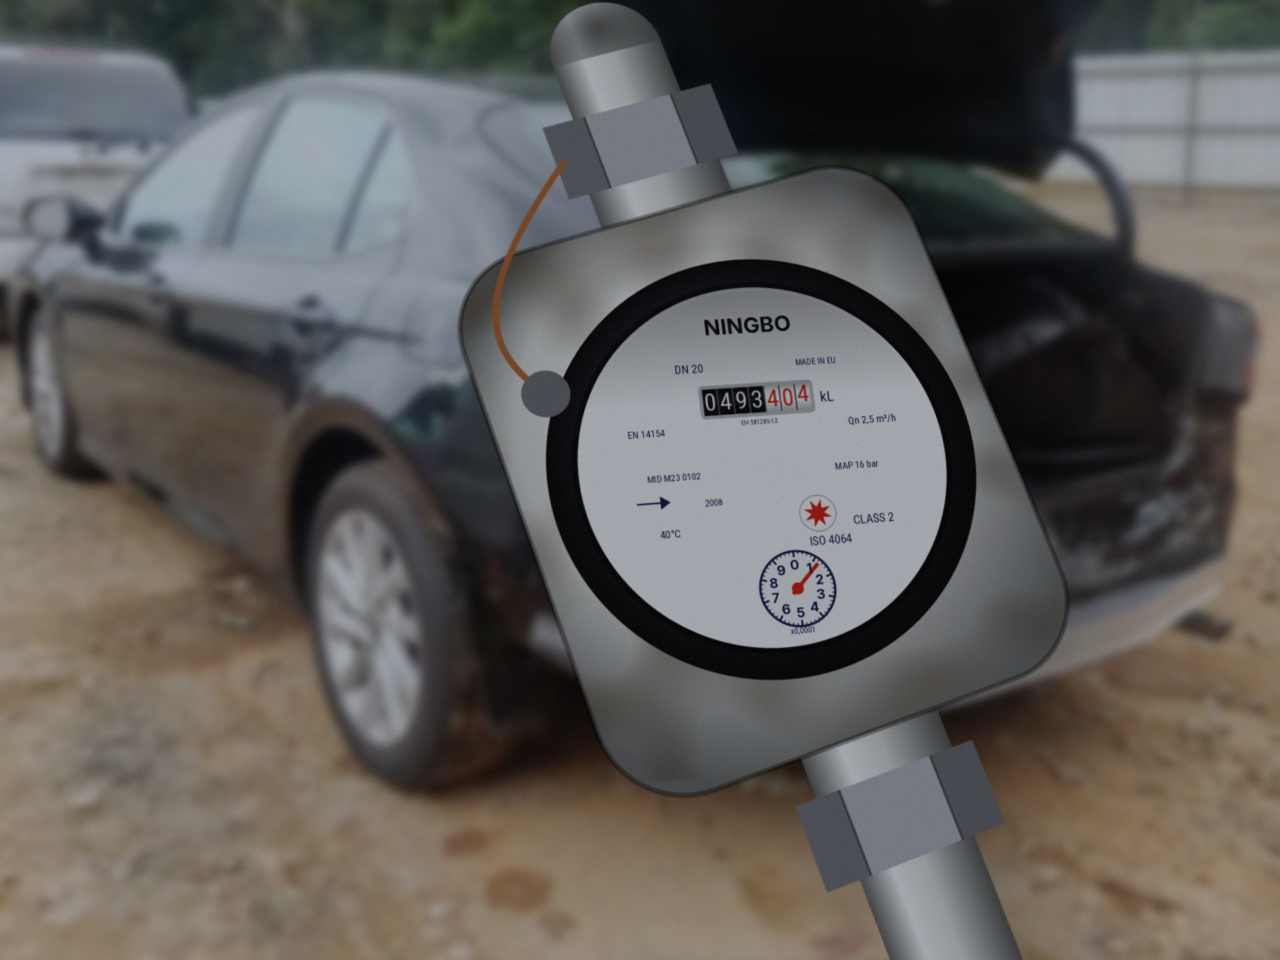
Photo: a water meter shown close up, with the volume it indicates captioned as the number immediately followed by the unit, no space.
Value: 493.4041kL
